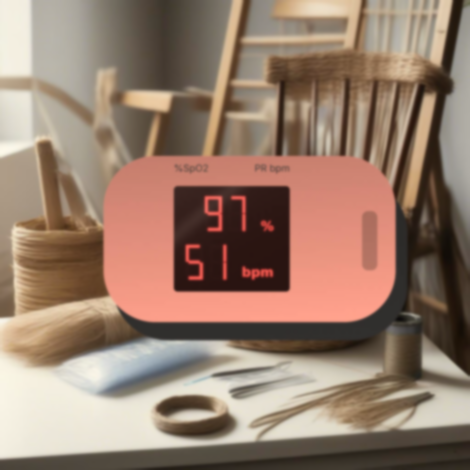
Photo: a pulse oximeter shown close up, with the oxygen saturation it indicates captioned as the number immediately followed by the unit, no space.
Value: 97%
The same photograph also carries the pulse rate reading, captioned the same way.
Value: 51bpm
